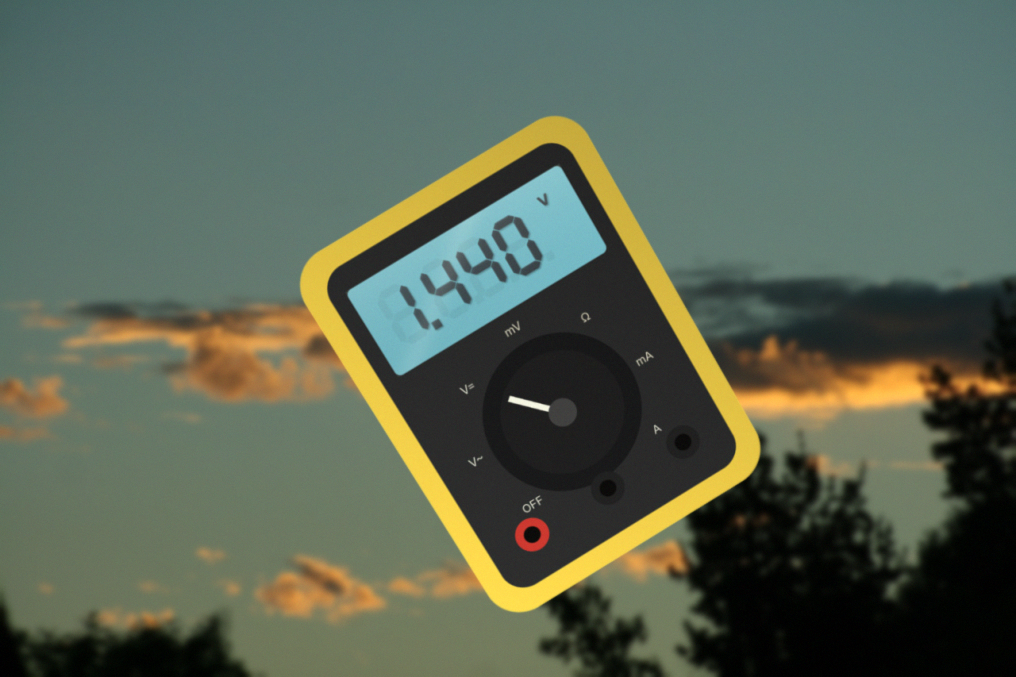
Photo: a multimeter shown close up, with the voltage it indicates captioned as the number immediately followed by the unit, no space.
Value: 1.440V
